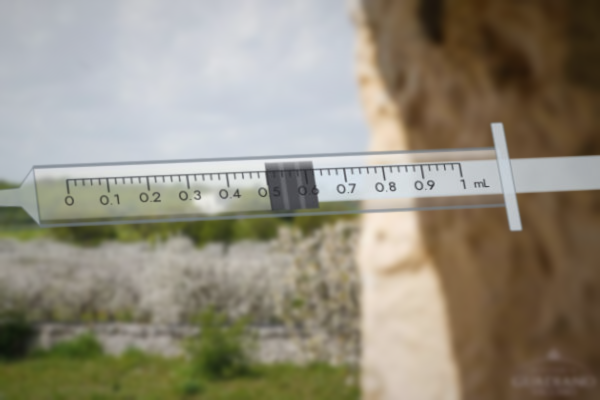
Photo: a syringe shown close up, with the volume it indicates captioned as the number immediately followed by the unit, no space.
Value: 0.5mL
